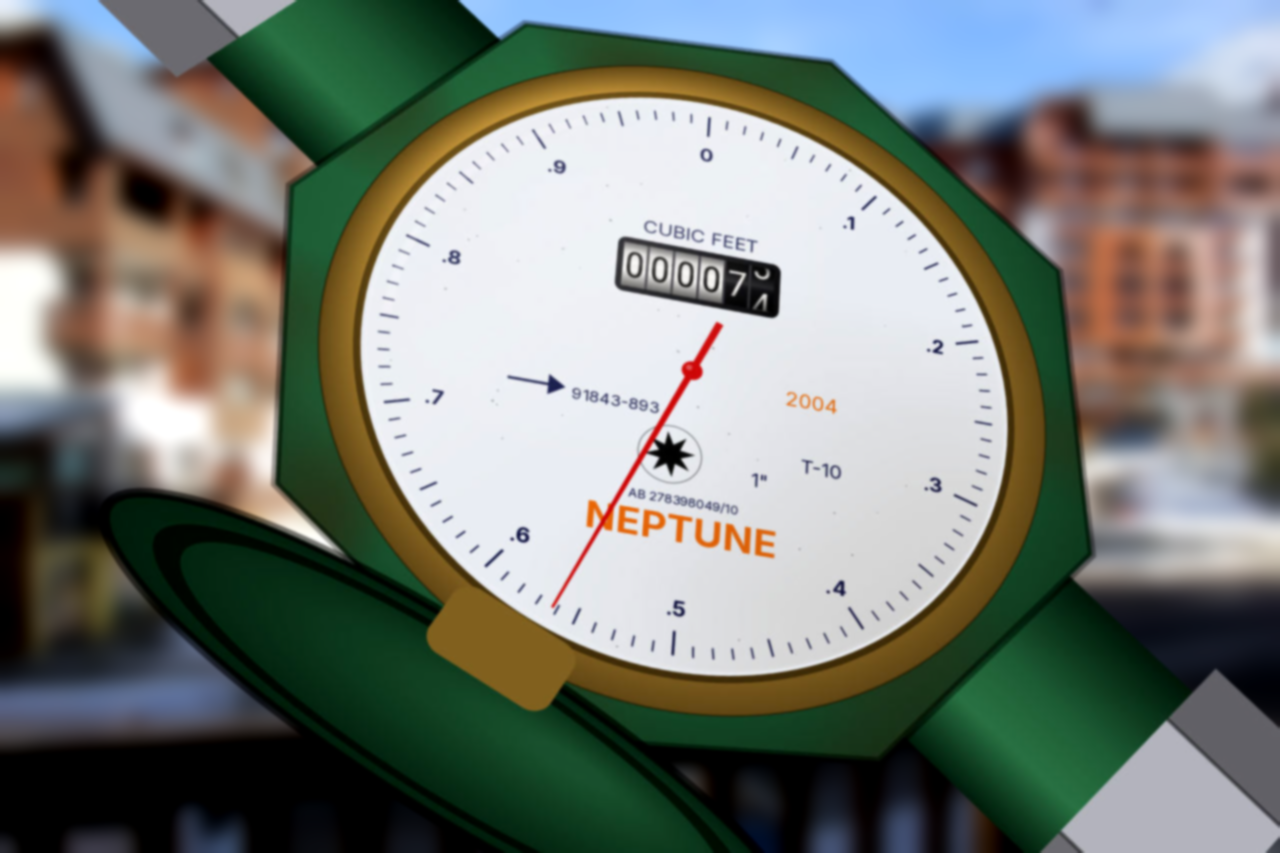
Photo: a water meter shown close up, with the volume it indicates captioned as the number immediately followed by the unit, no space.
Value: 73.56ft³
